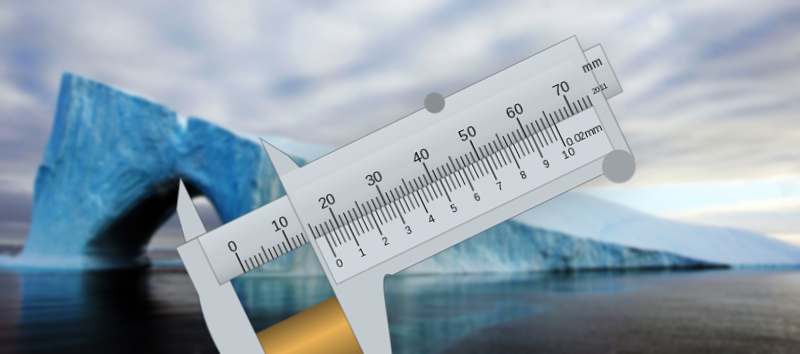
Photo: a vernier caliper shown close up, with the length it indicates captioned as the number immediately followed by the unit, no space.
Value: 17.0mm
